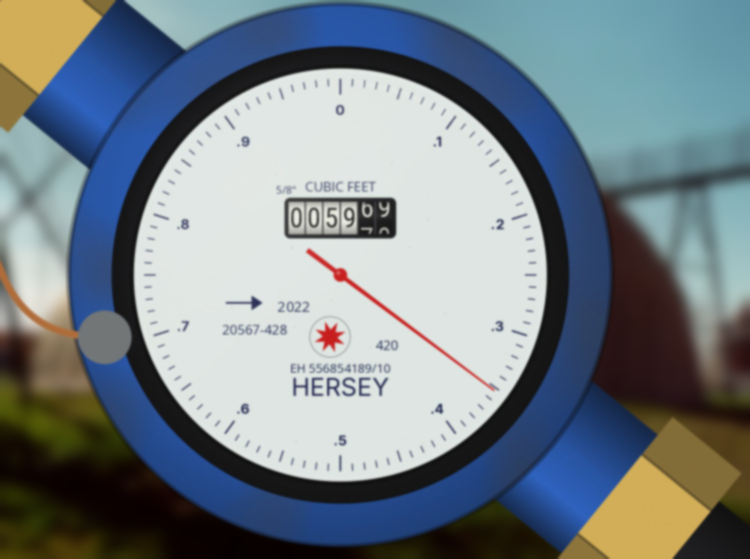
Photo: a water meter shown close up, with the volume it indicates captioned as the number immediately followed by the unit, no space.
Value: 5969.35ft³
